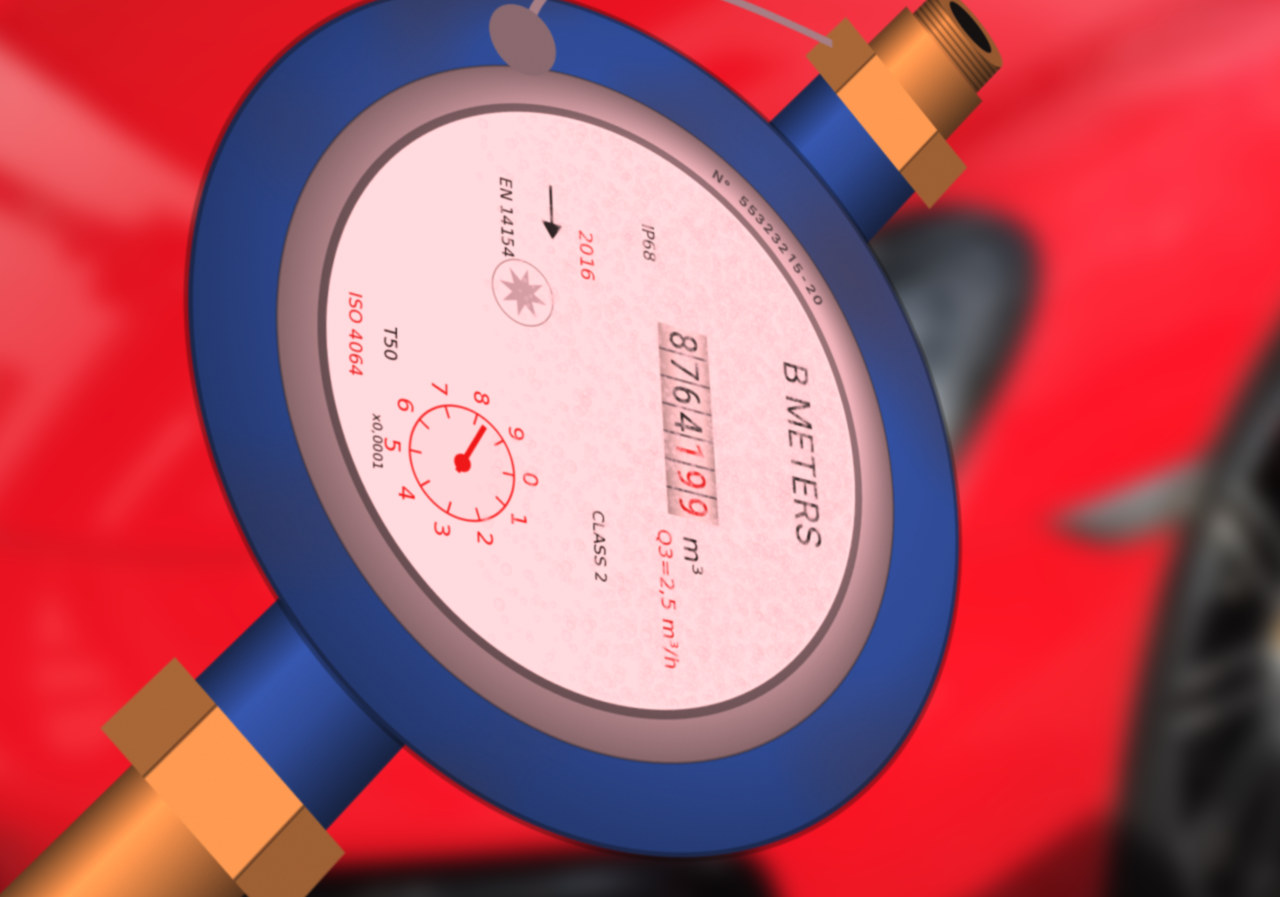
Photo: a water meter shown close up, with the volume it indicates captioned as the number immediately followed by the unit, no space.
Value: 8764.1998m³
